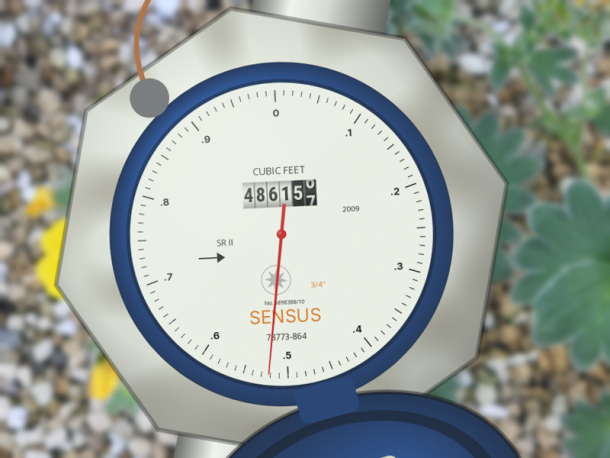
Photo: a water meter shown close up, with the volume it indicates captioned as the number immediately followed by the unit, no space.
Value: 486156.52ft³
